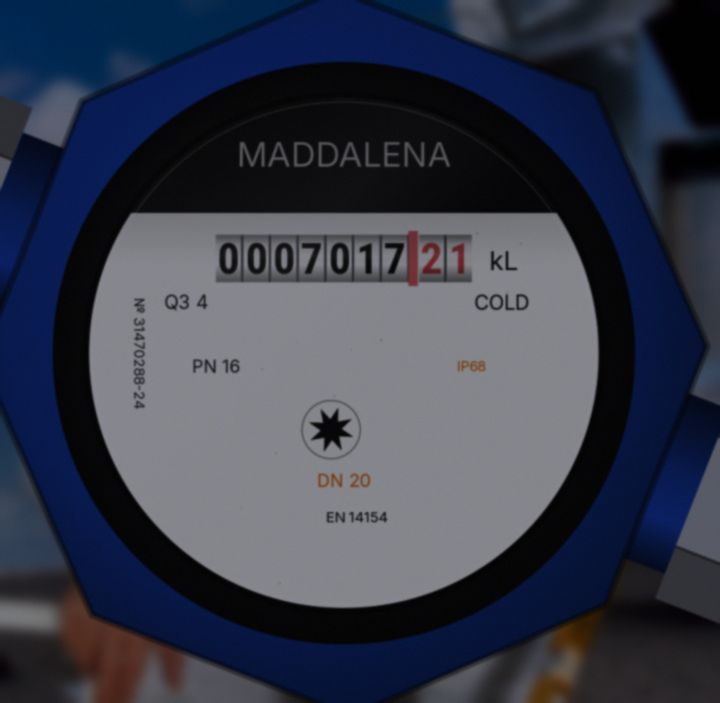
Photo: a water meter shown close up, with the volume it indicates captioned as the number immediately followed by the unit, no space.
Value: 7017.21kL
